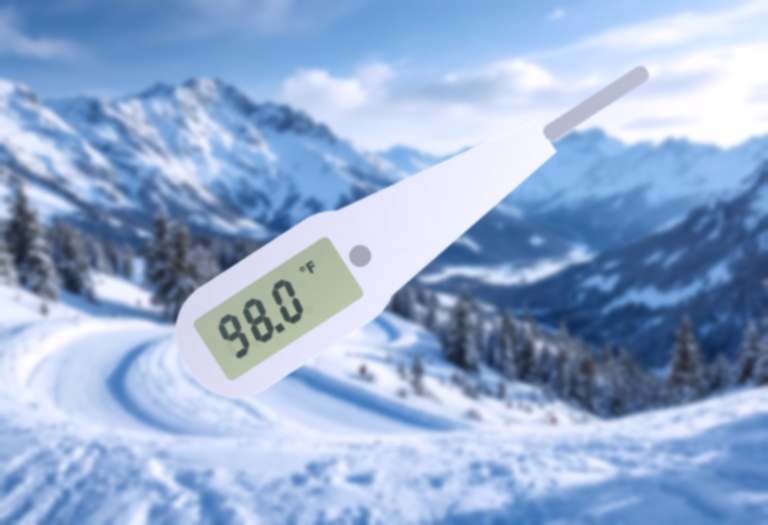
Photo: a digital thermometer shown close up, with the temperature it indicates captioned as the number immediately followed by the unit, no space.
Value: 98.0°F
